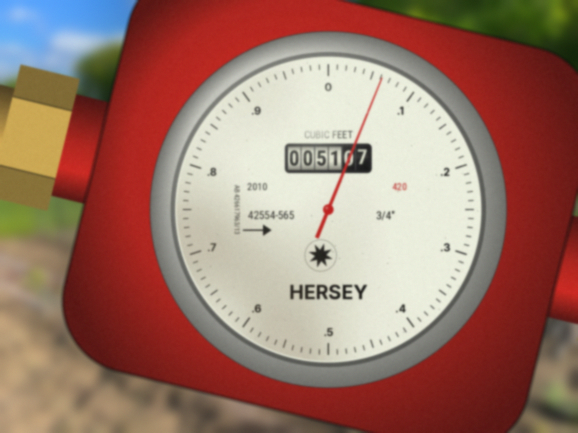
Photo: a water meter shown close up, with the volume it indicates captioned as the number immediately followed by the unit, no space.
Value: 5107.06ft³
